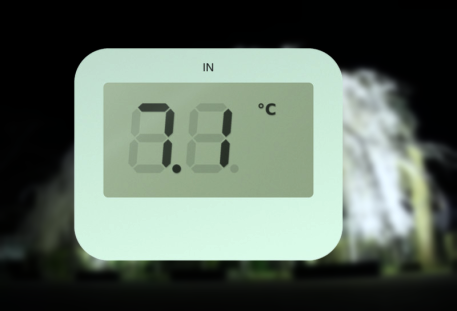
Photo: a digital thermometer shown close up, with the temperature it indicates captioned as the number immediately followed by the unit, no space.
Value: 7.1°C
